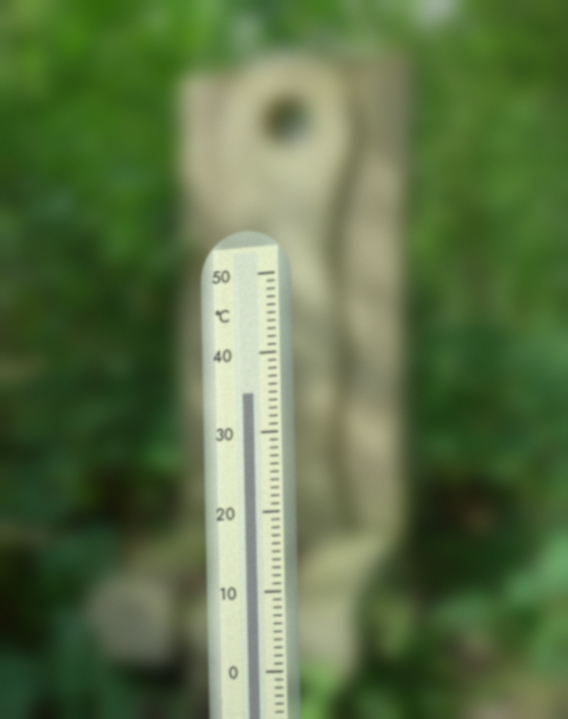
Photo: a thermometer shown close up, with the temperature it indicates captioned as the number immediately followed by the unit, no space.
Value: 35°C
